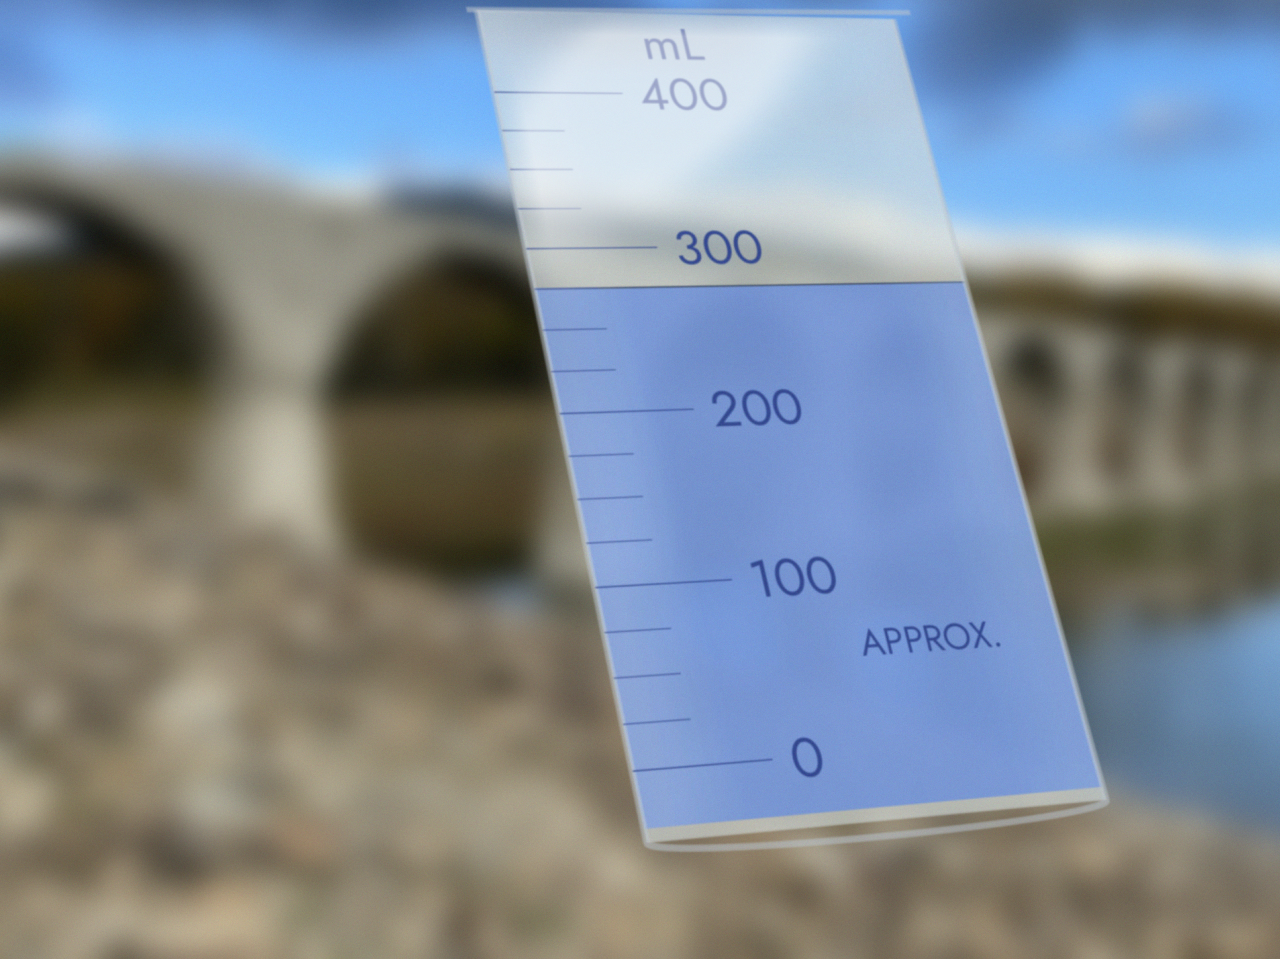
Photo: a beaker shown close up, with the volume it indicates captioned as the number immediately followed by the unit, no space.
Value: 275mL
